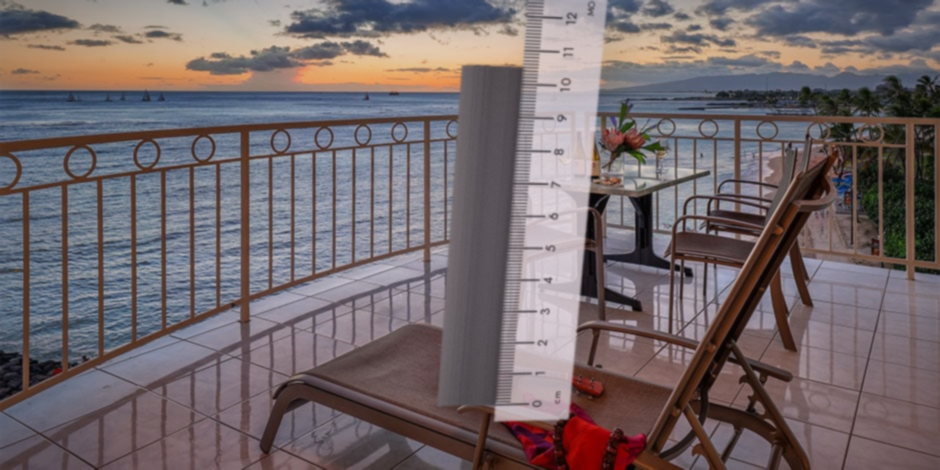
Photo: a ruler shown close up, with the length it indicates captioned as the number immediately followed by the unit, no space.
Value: 10.5cm
